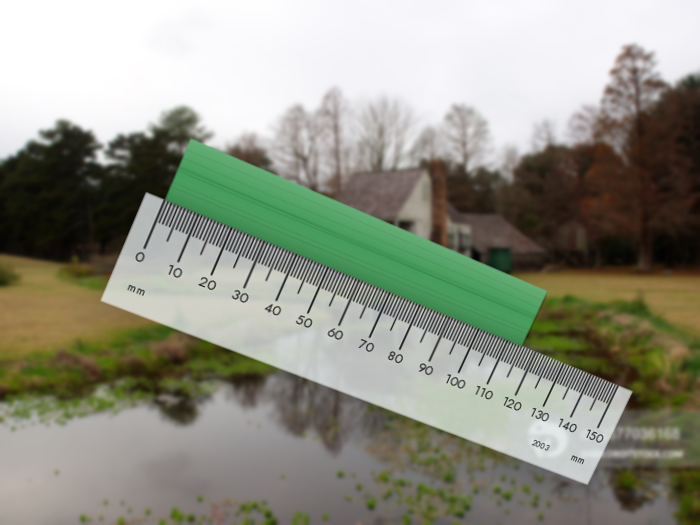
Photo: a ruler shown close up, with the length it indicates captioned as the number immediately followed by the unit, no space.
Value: 115mm
